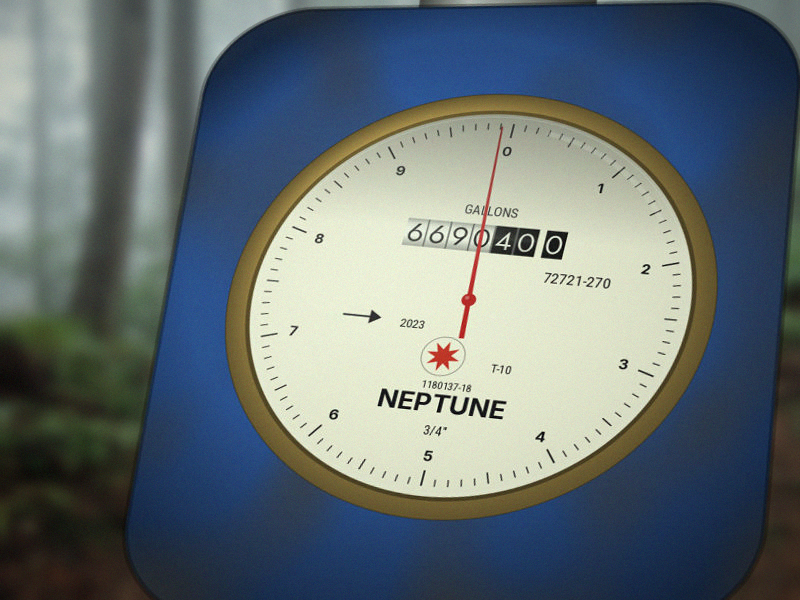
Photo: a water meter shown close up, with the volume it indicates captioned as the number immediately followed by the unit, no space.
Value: 6690399.9gal
